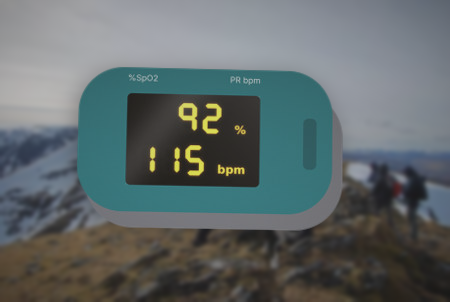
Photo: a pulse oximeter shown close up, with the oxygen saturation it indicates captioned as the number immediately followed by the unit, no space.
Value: 92%
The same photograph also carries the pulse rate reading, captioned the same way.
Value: 115bpm
